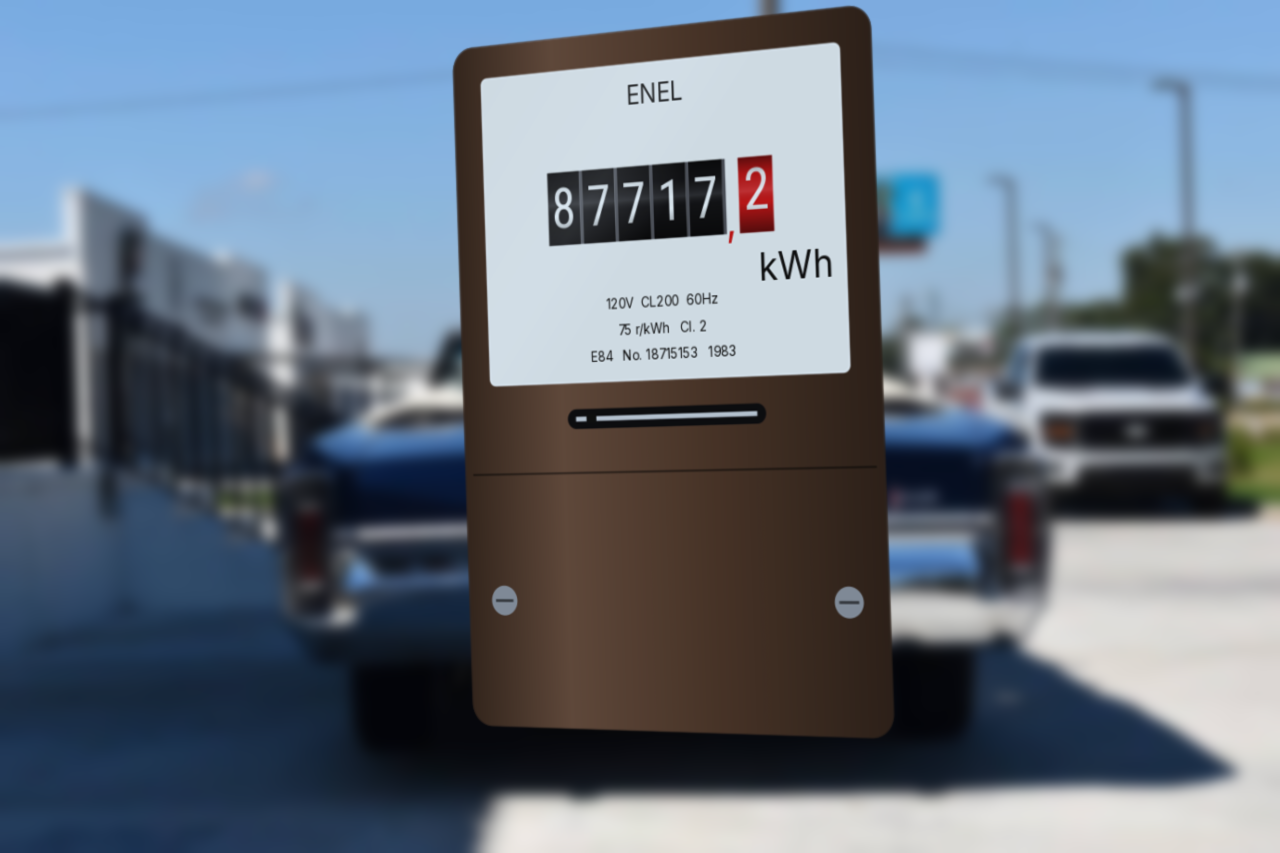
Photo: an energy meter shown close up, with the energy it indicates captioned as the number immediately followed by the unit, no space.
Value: 87717.2kWh
